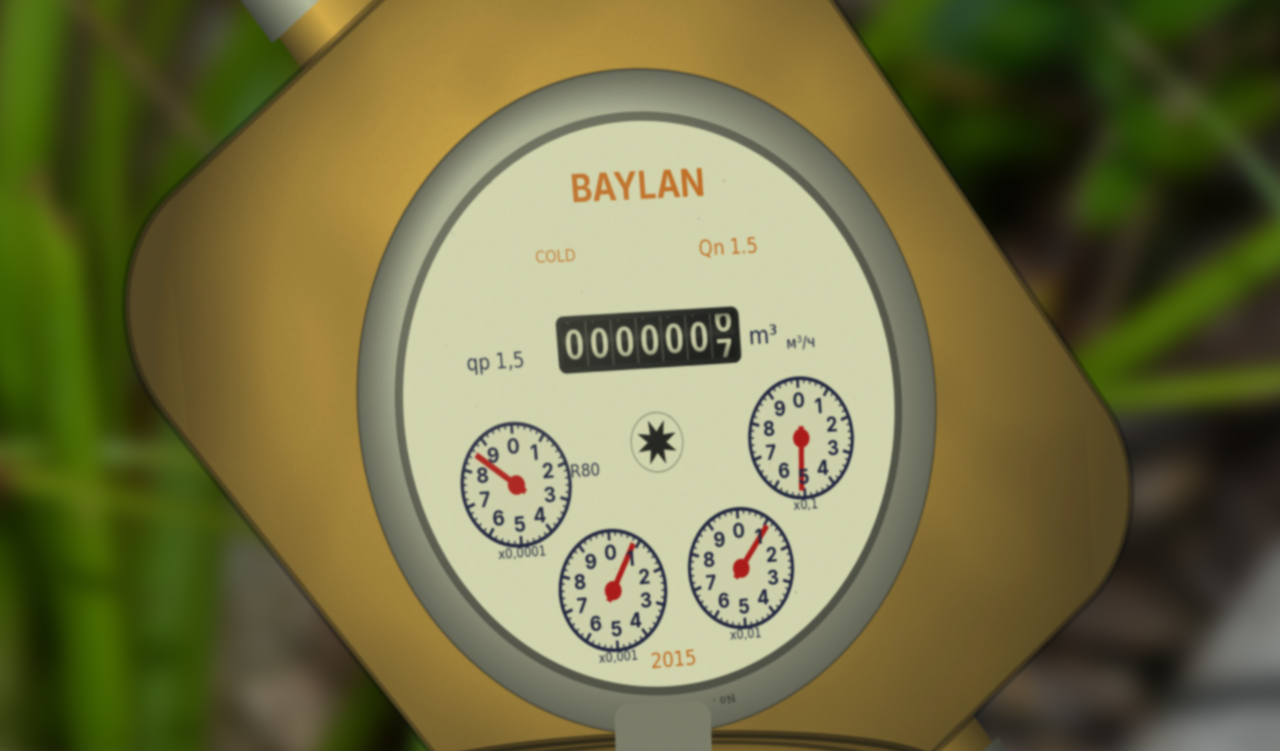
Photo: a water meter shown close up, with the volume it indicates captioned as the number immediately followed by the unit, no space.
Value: 6.5108m³
